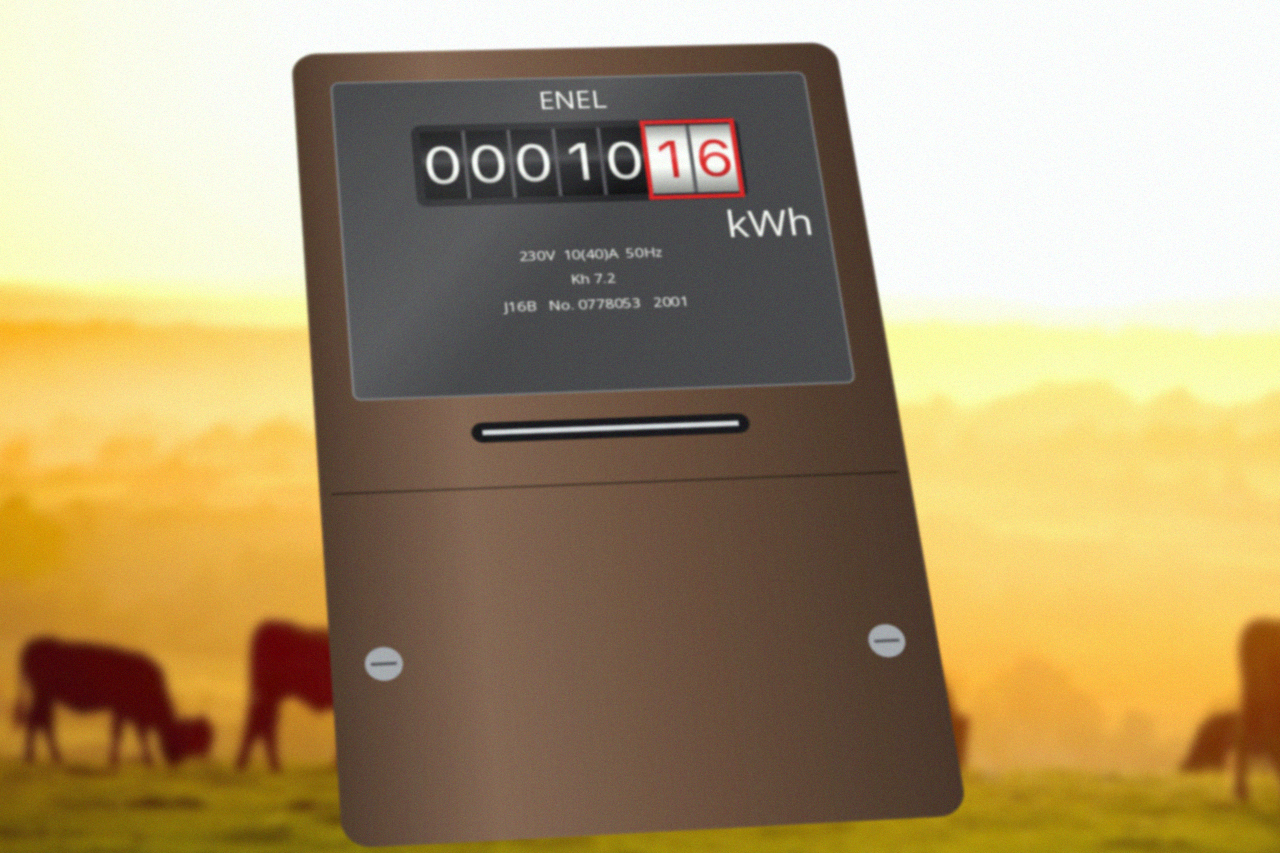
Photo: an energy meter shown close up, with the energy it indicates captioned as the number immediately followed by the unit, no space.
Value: 10.16kWh
